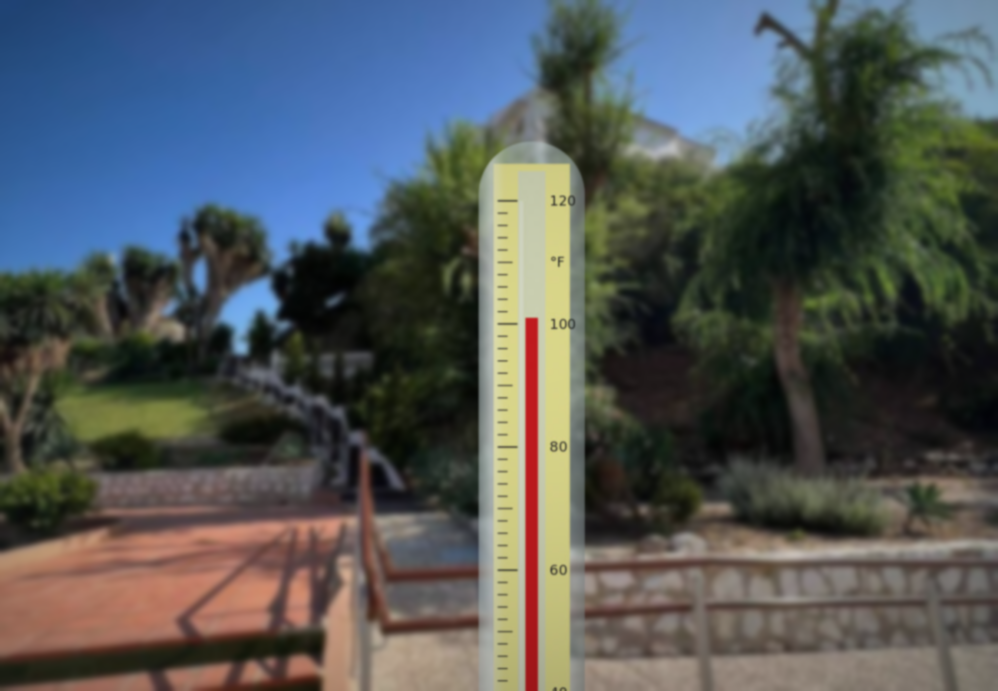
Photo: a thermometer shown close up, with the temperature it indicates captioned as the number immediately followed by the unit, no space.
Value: 101°F
